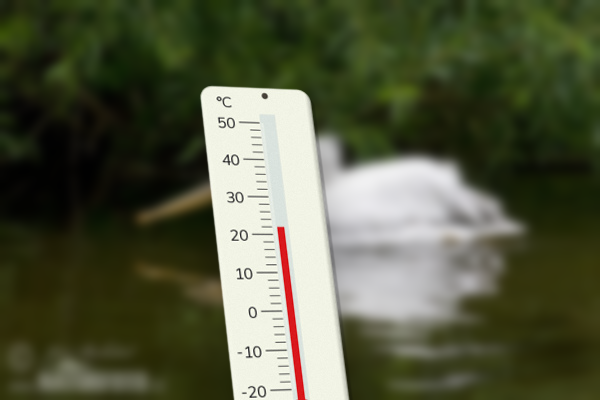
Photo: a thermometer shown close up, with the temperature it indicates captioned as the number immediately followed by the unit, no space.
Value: 22°C
